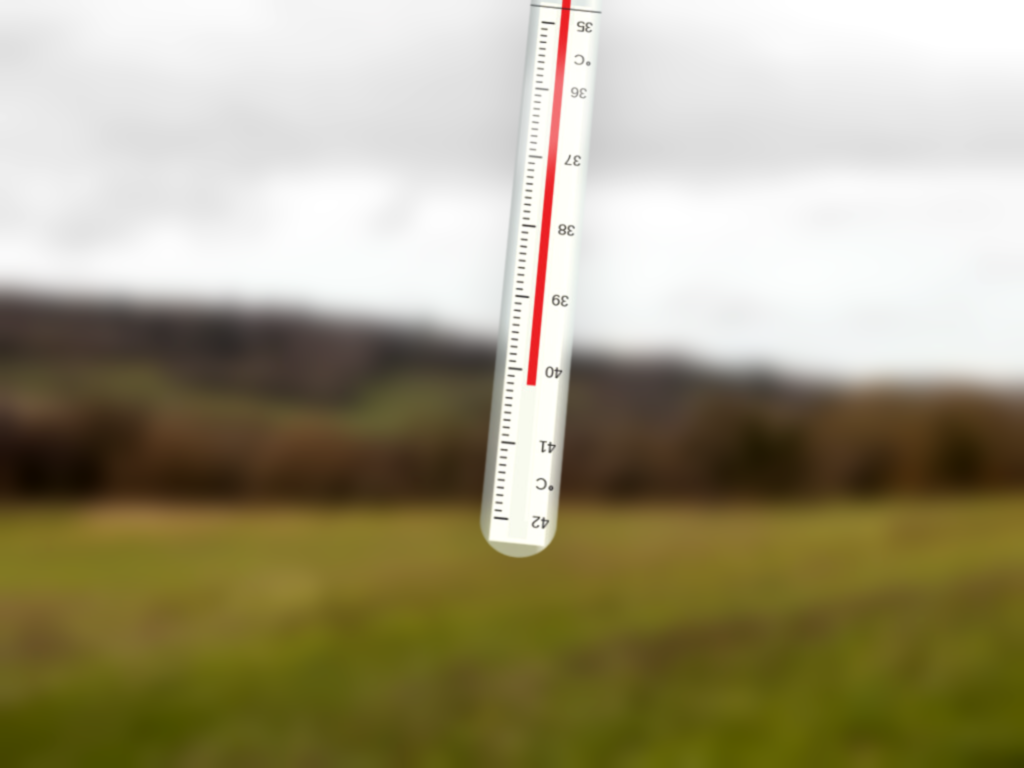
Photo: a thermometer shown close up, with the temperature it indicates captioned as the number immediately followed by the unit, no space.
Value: 40.2°C
